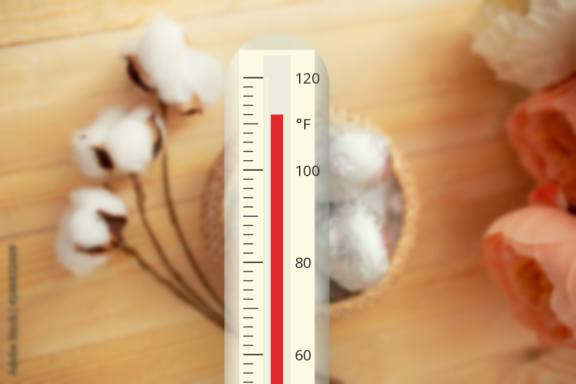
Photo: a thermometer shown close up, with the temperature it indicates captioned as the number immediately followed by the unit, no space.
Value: 112°F
